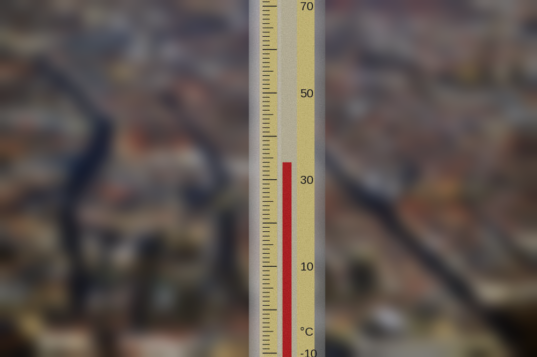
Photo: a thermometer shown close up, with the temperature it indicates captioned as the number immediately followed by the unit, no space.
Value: 34°C
